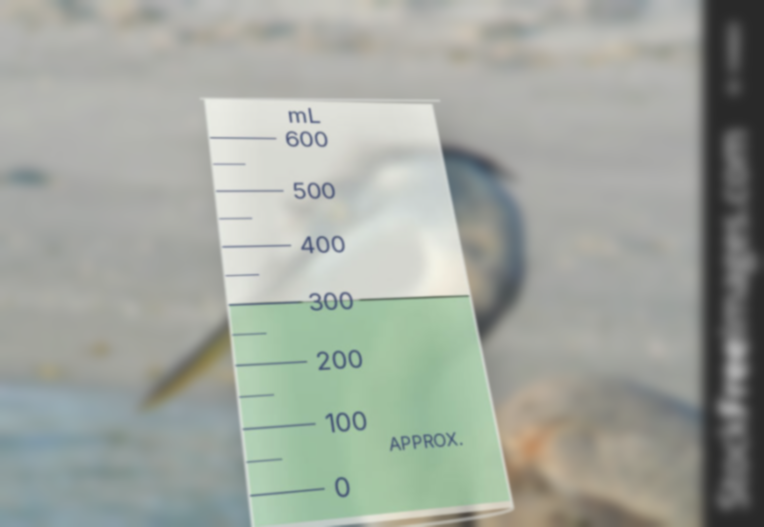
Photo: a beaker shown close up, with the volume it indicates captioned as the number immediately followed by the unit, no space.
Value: 300mL
